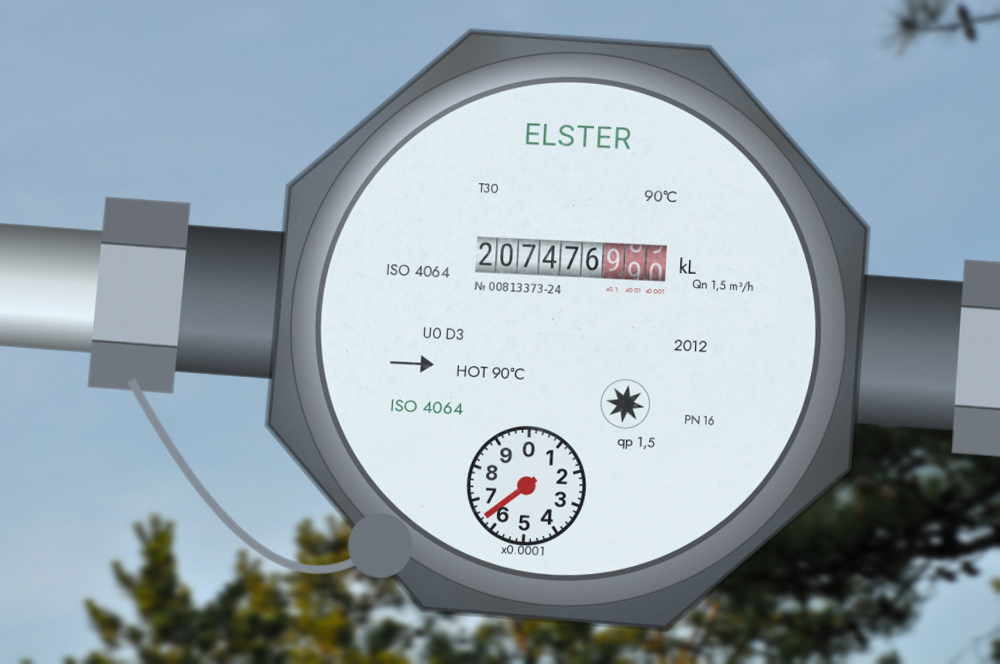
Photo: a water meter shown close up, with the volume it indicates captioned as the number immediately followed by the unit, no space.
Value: 207476.9896kL
